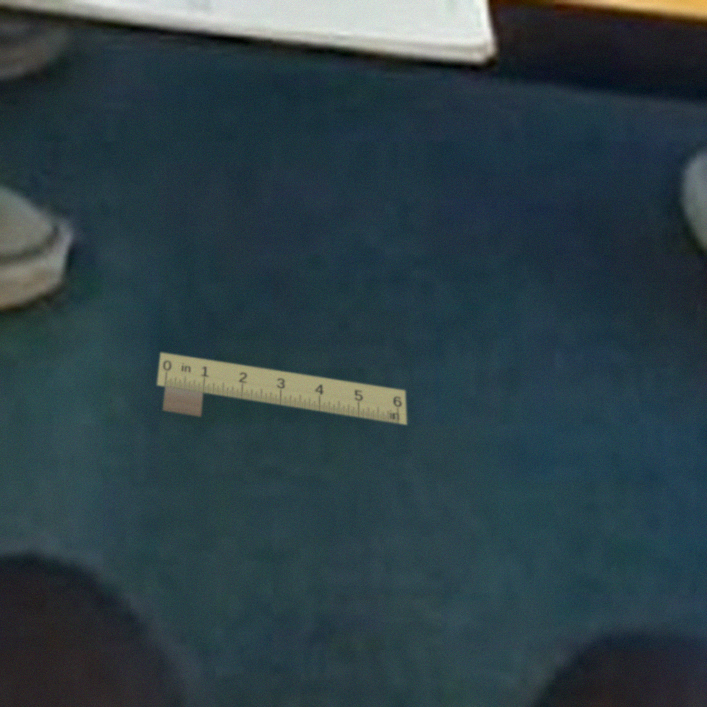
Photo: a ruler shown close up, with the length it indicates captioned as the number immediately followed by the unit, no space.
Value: 1in
